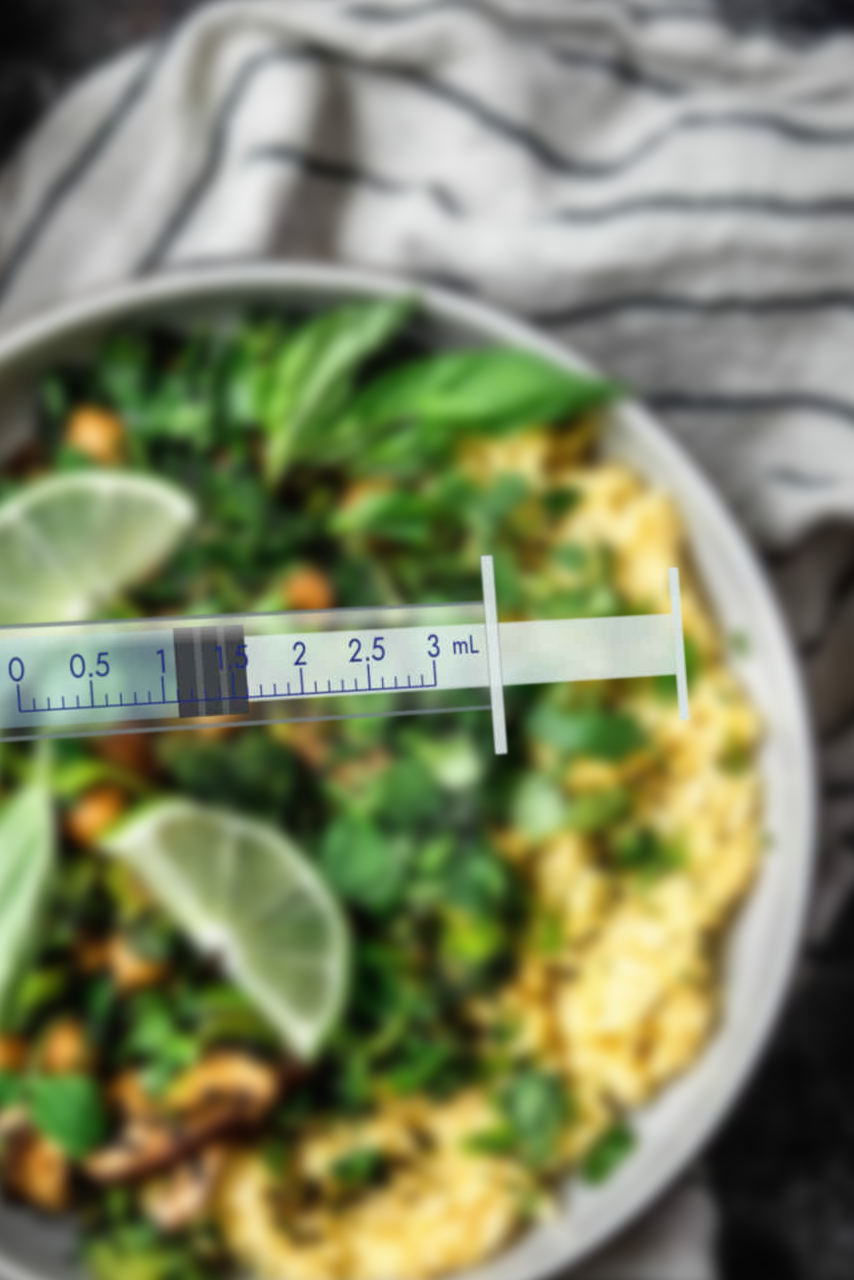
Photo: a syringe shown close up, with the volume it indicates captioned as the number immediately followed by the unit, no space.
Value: 1.1mL
